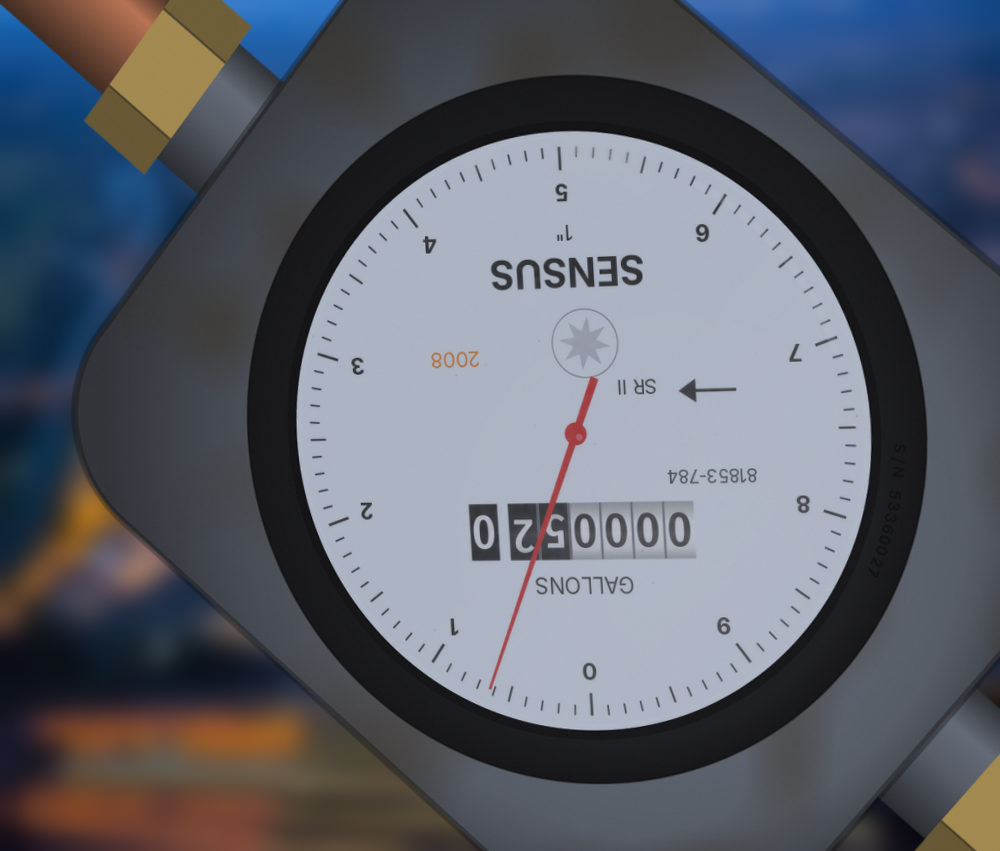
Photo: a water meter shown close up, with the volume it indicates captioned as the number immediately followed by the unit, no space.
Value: 520.6gal
